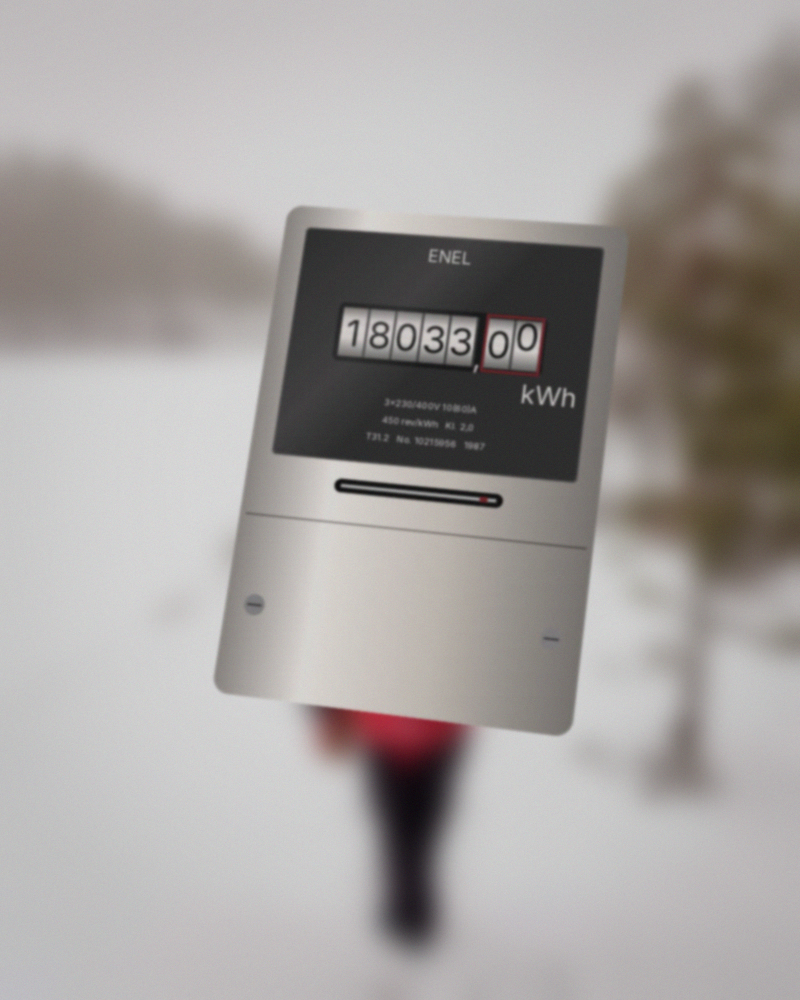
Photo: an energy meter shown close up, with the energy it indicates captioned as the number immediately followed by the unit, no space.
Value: 18033.00kWh
